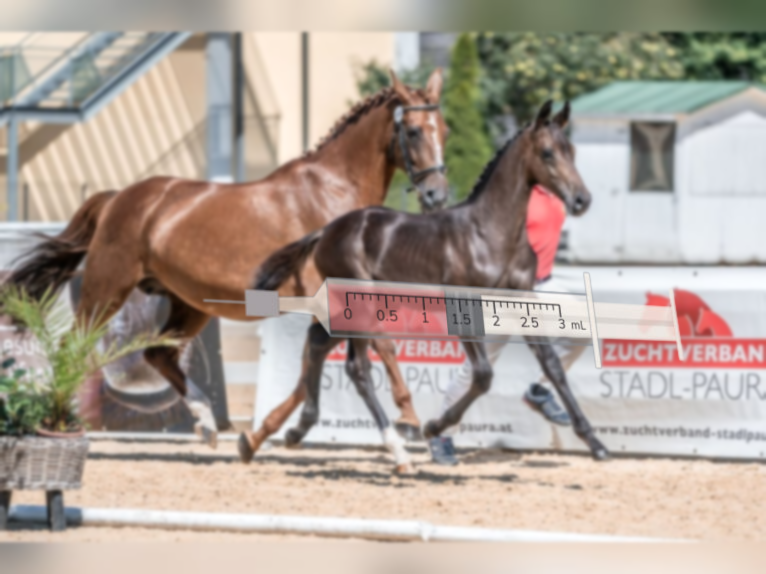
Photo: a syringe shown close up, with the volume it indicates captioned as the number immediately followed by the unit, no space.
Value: 1.3mL
